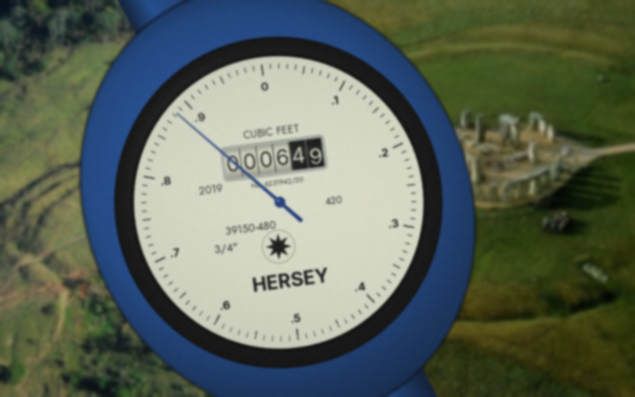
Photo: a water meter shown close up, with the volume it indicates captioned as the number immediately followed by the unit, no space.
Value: 648.88ft³
